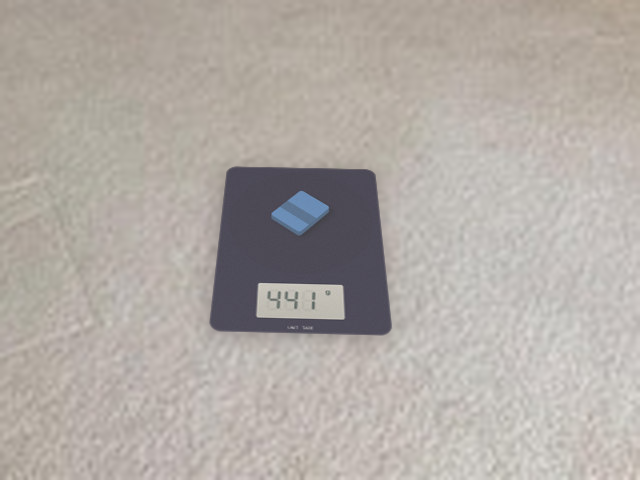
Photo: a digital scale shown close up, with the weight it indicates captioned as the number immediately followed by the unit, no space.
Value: 441g
